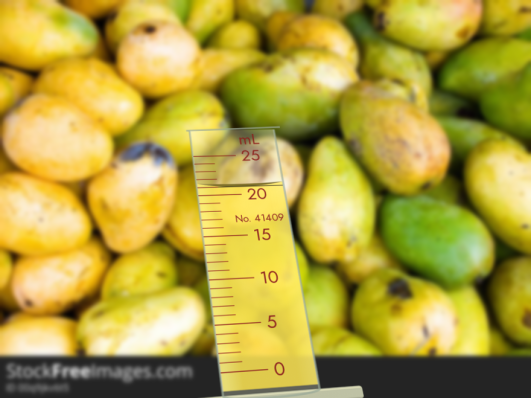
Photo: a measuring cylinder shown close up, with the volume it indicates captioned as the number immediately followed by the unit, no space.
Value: 21mL
